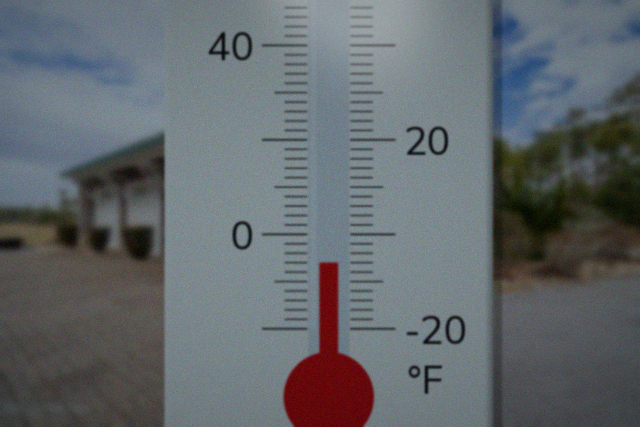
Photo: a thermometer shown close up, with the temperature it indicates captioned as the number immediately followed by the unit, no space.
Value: -6°F
